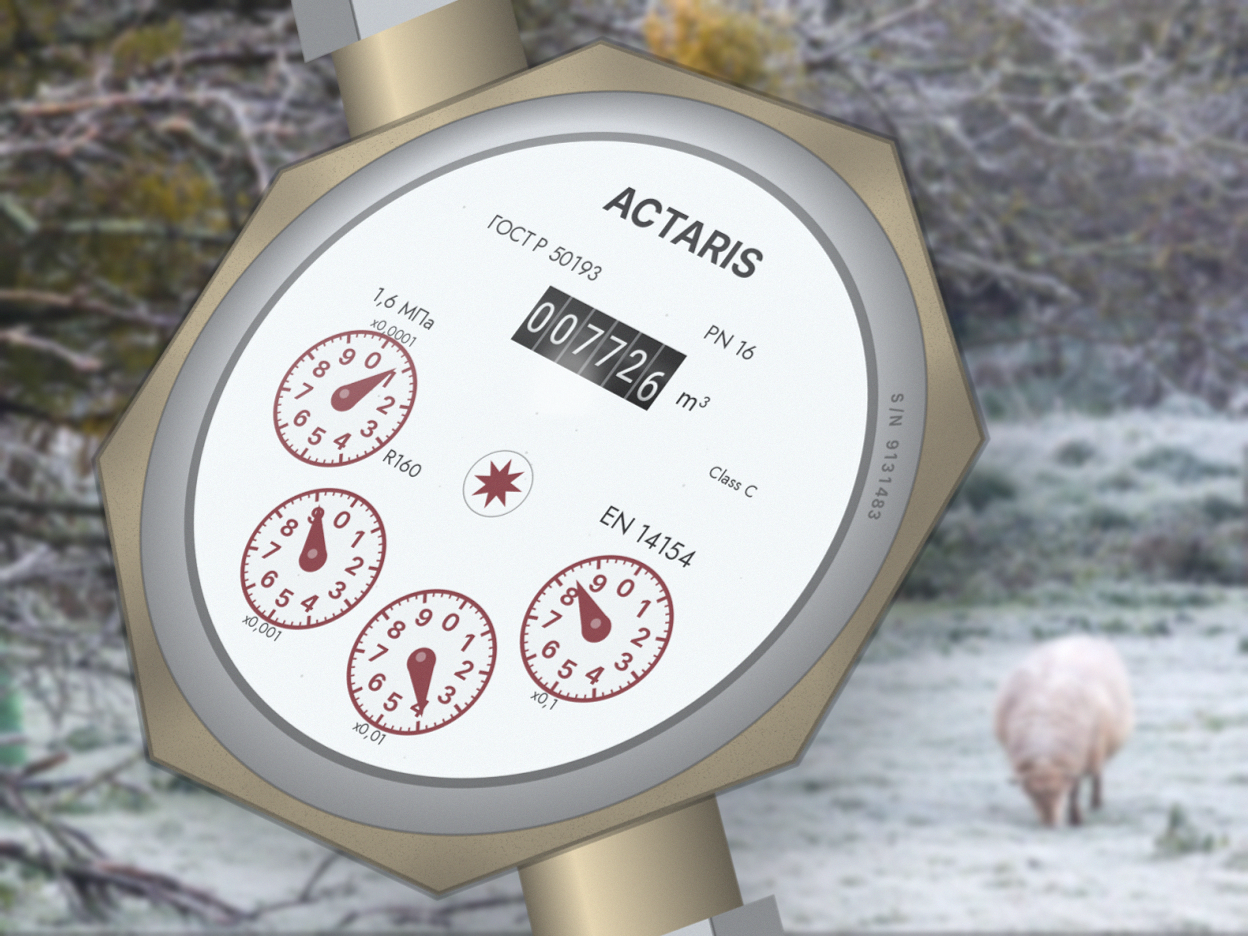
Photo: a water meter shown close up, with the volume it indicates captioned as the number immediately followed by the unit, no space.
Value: 7725.8390m³
